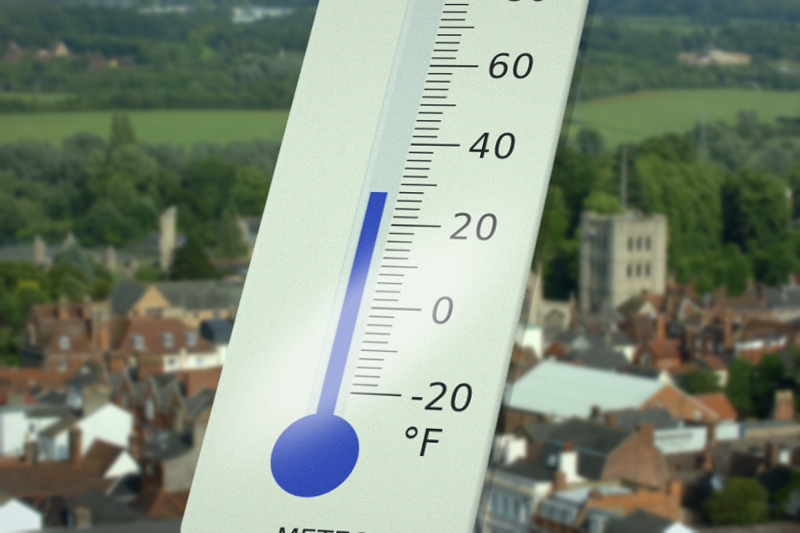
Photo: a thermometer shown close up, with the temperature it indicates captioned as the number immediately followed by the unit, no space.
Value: 28°F
